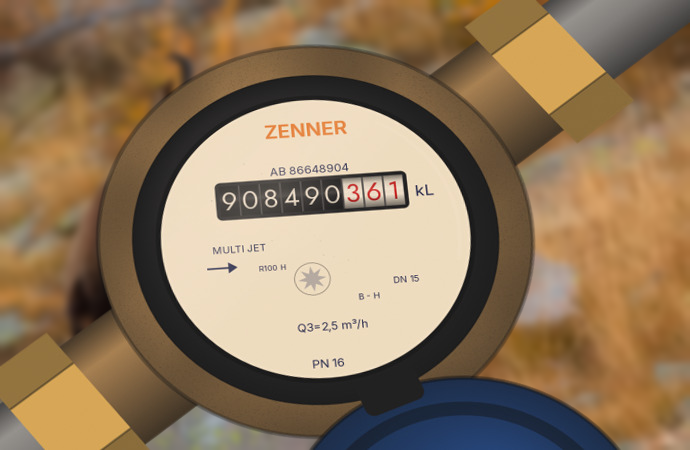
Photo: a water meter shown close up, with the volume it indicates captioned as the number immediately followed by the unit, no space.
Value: 908490.361kL
